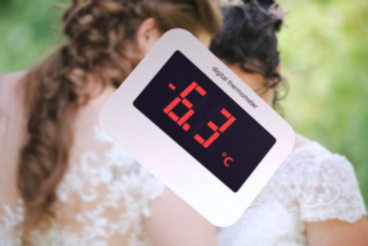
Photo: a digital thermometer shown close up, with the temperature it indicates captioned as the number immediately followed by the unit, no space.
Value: -6.3°C
